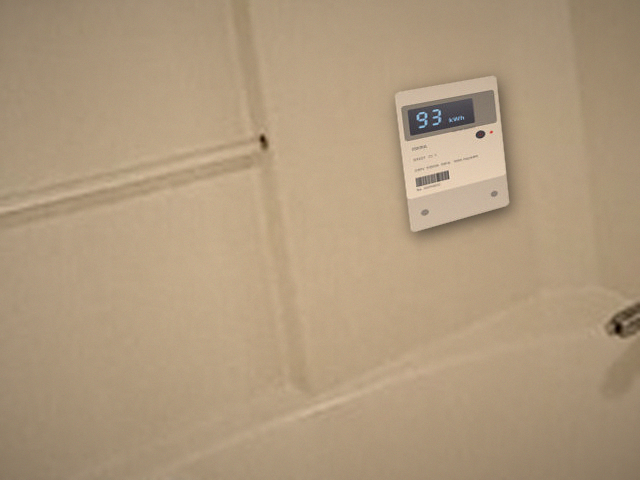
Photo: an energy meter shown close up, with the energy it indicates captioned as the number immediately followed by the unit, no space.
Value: 93kWh
